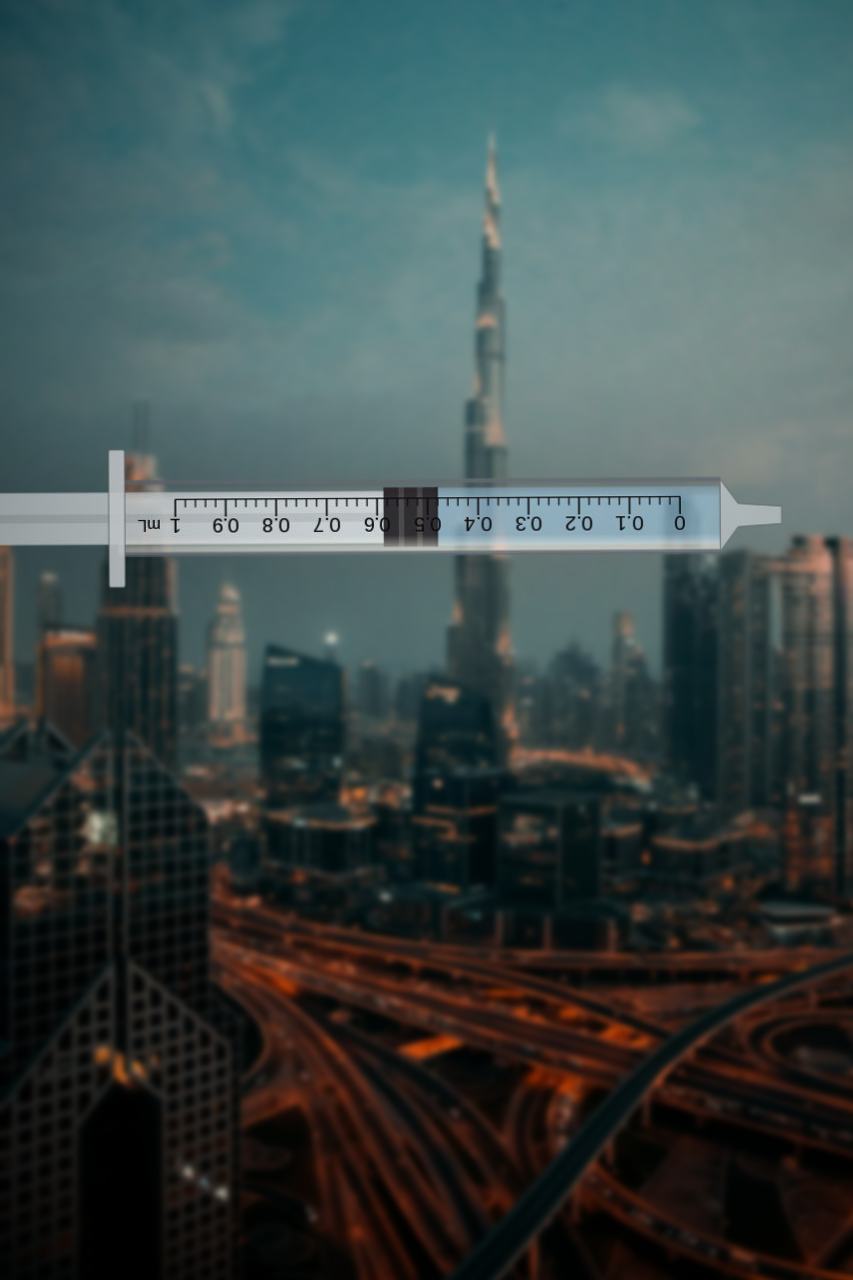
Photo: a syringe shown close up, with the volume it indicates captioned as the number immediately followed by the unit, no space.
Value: 0.48mL
